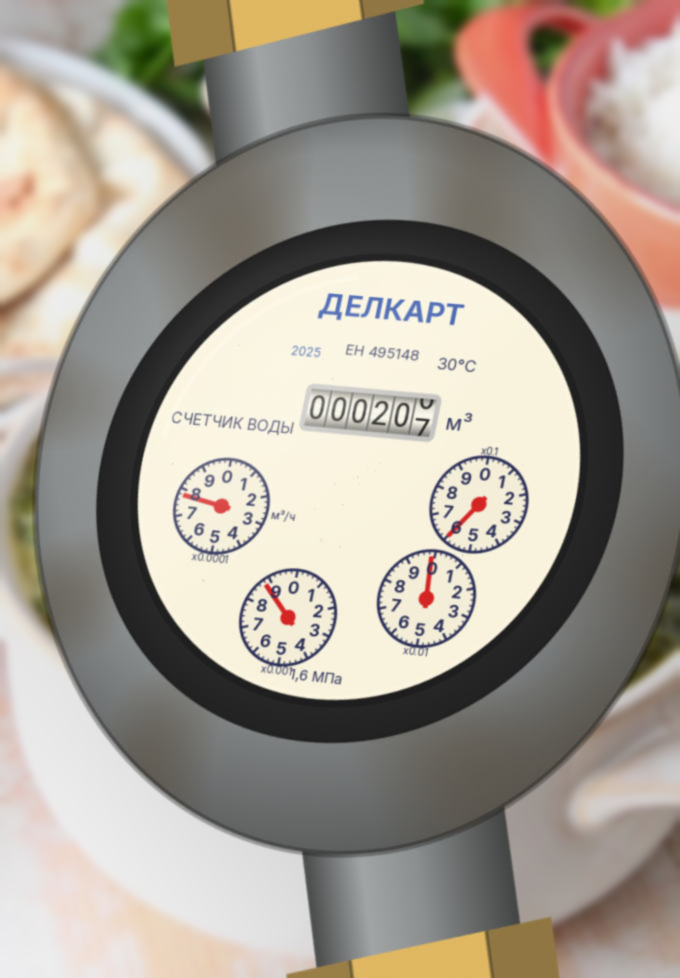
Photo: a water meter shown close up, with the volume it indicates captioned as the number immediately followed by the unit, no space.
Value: 206.5987m³
